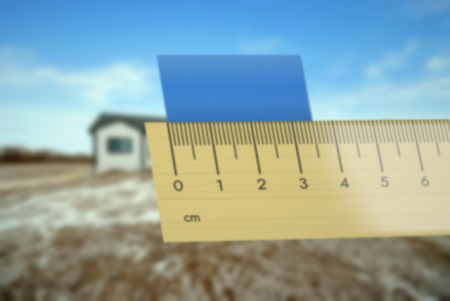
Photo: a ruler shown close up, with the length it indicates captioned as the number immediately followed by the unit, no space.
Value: 3.5cm
